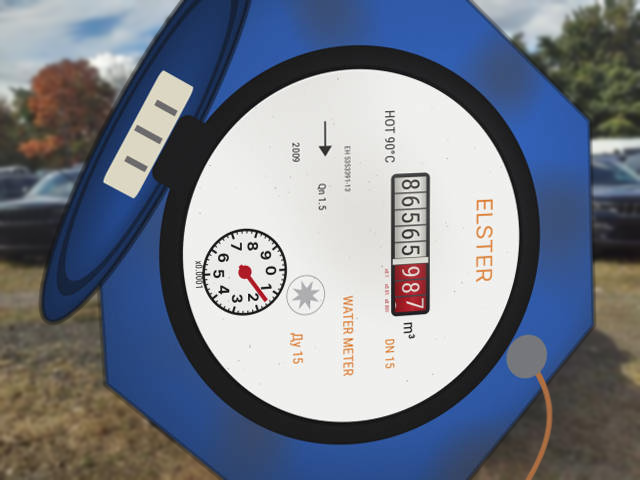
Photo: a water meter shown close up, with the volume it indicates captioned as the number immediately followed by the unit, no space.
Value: 86565.9871m³
